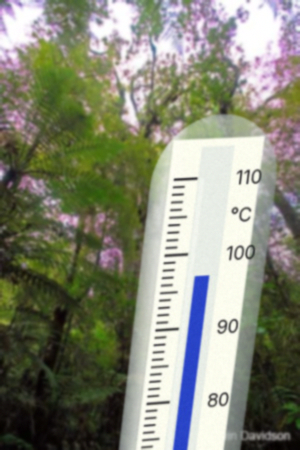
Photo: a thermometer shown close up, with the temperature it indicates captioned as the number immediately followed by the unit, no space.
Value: 97°C
